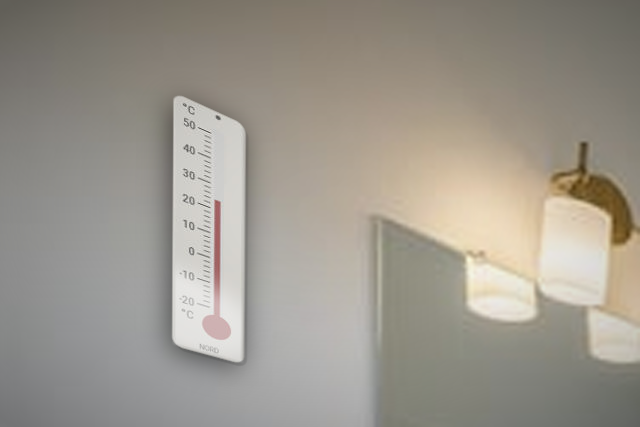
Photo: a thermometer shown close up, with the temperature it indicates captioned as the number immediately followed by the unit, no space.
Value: 24°C
